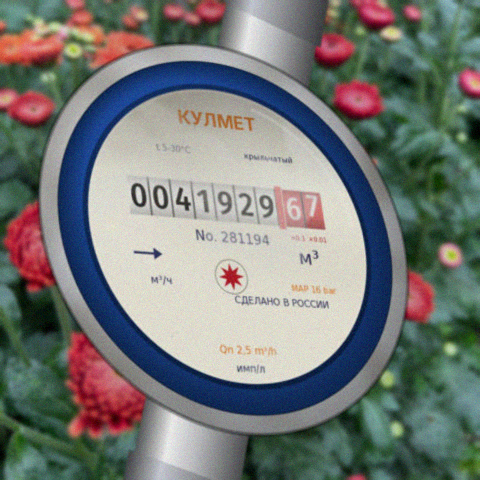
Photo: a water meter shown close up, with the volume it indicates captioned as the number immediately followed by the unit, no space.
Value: 41929.67m³
